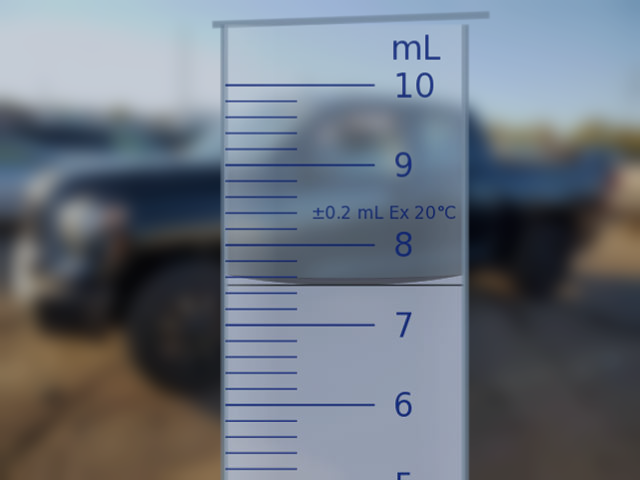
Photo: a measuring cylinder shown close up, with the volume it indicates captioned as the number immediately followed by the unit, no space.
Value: 7.5mL
